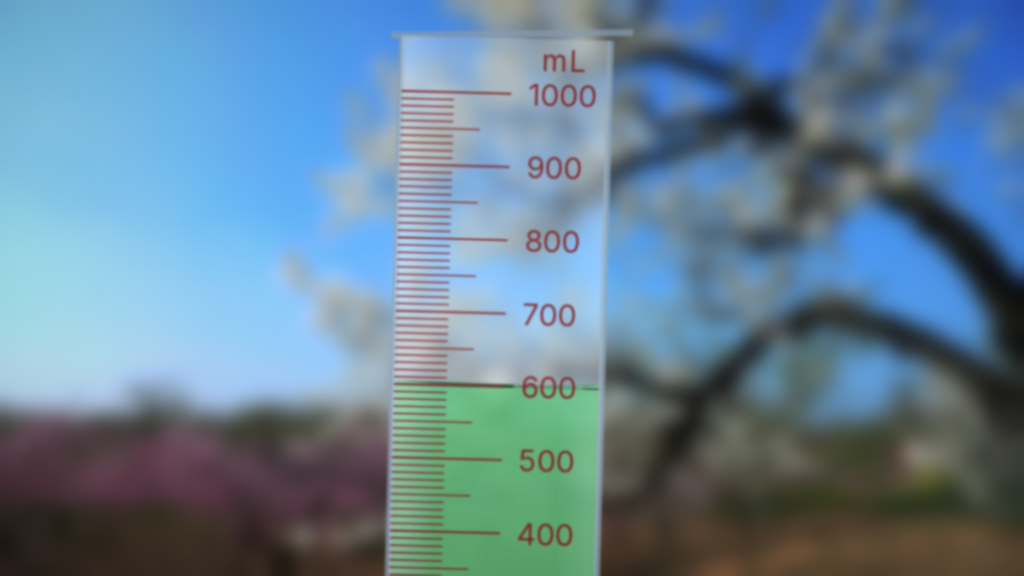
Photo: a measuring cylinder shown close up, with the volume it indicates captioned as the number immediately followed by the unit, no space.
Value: 600mL
